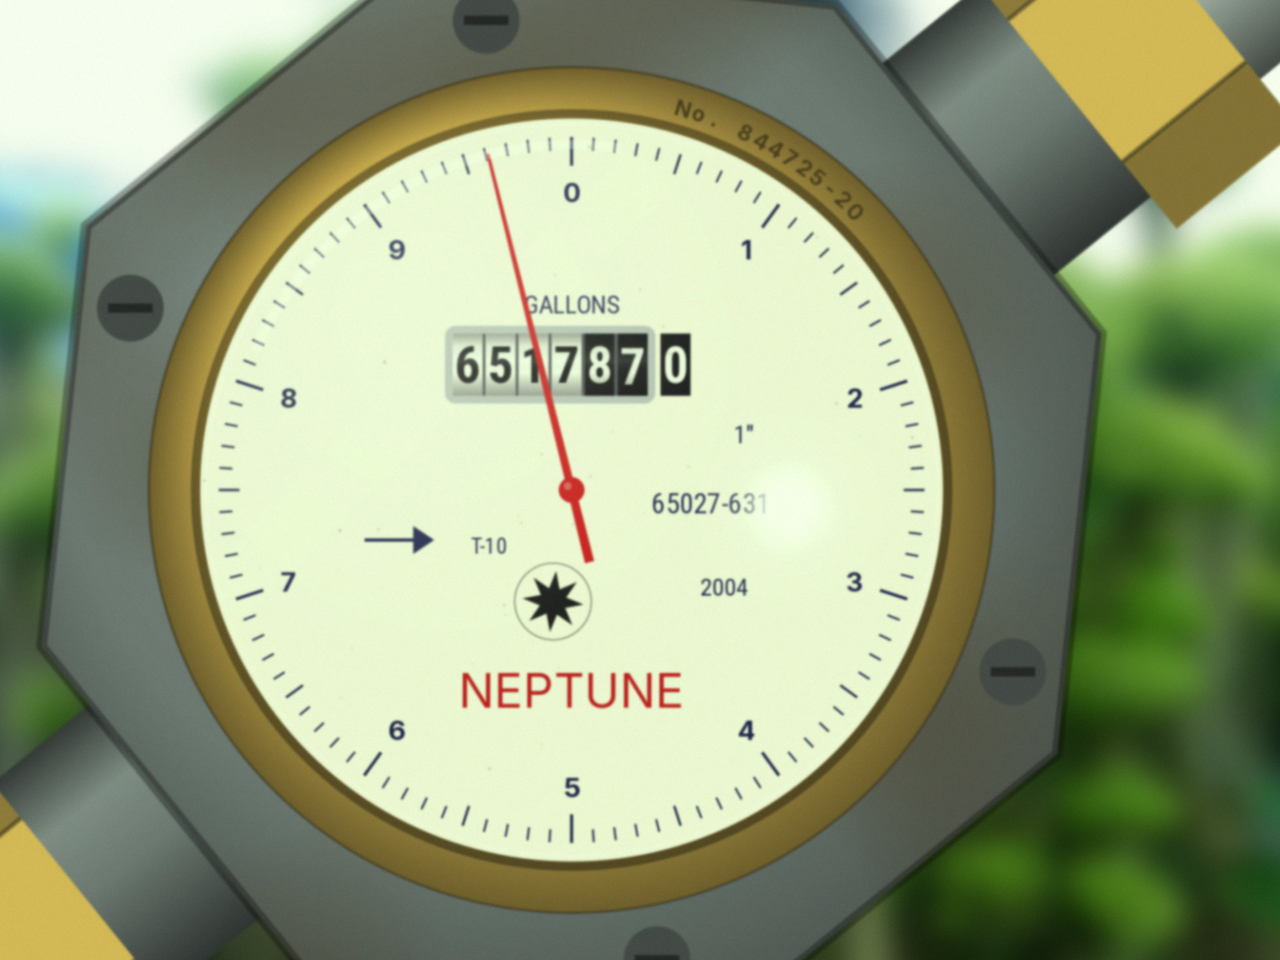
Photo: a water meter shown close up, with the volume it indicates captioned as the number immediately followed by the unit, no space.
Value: 6517869.6gal
